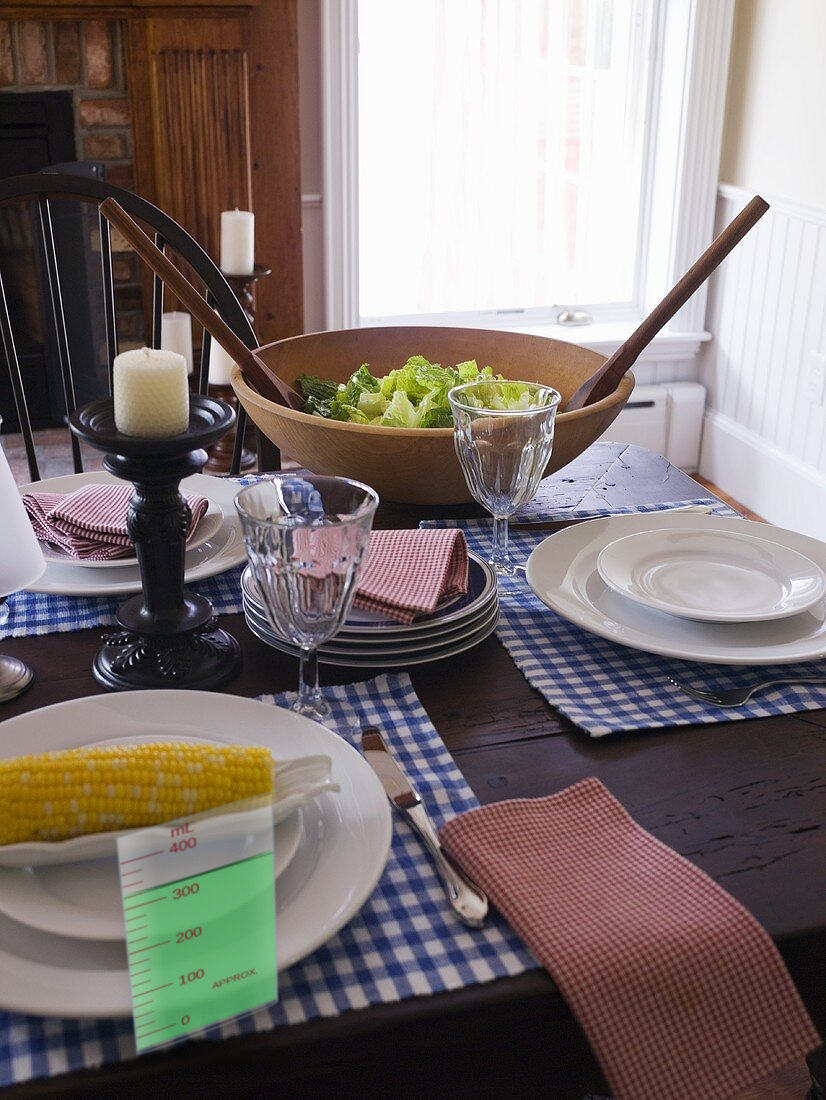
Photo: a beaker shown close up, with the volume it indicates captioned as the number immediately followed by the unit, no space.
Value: 325mL
